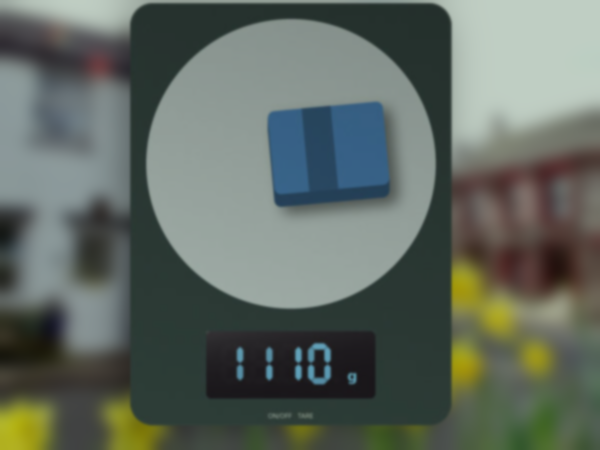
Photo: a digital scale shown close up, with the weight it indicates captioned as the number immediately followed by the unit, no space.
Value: 1110g
